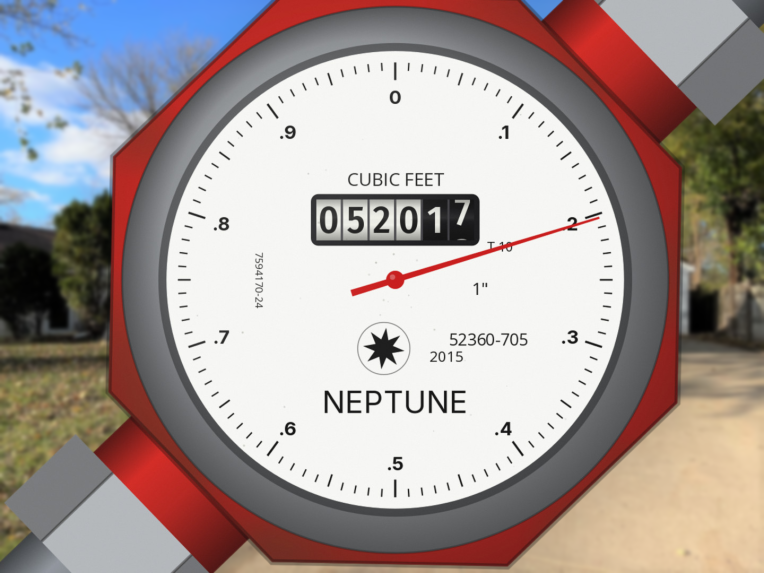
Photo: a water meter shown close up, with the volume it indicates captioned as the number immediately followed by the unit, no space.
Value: 52017.20ft³
